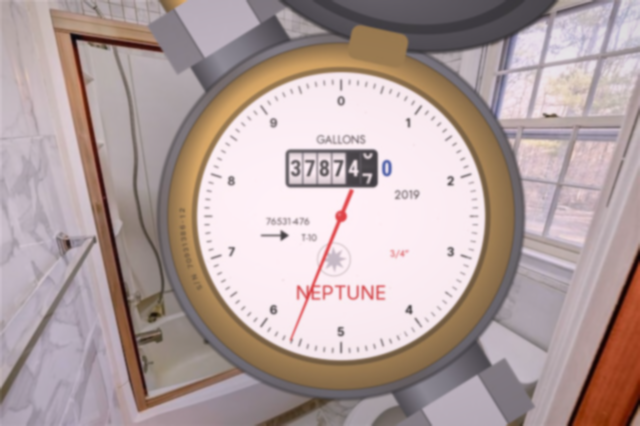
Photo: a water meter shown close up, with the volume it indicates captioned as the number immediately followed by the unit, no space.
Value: 3787465.6gal
